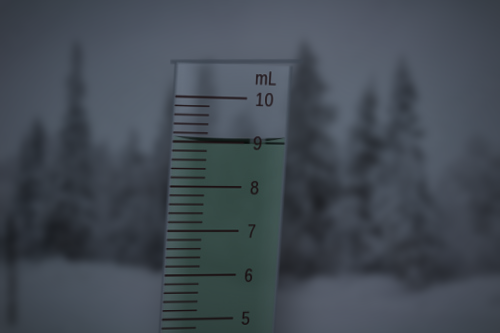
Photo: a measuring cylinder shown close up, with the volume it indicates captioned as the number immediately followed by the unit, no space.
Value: 9mL
